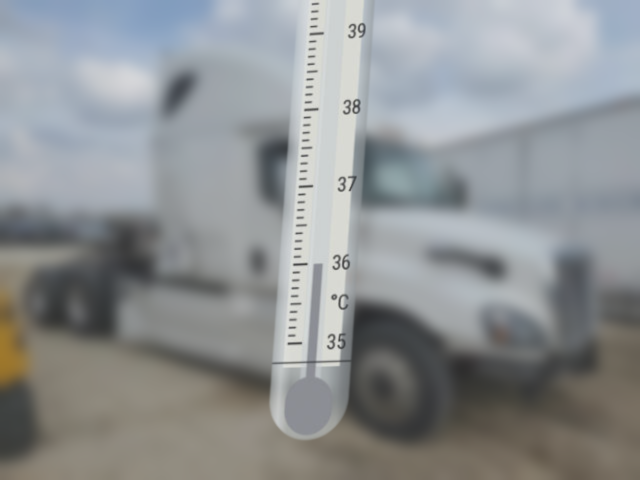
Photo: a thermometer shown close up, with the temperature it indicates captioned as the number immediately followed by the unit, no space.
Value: 36°C
